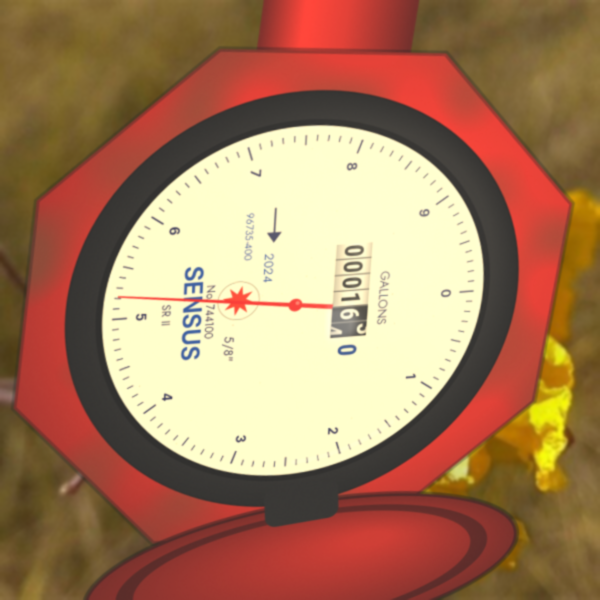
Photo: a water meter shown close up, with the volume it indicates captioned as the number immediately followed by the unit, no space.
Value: 1635.2gal
